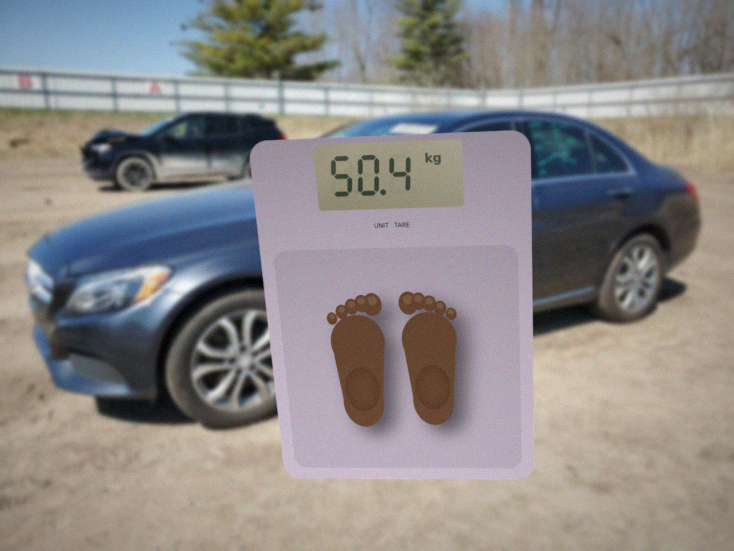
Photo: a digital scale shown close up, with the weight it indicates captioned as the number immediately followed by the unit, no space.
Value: 50.4kg
